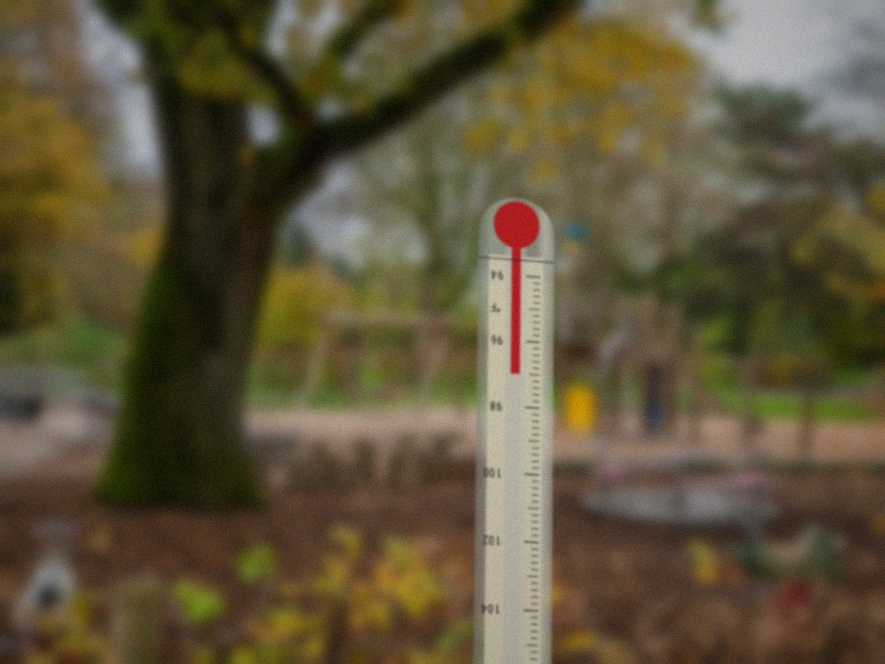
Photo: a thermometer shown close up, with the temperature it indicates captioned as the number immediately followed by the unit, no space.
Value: 97°F
